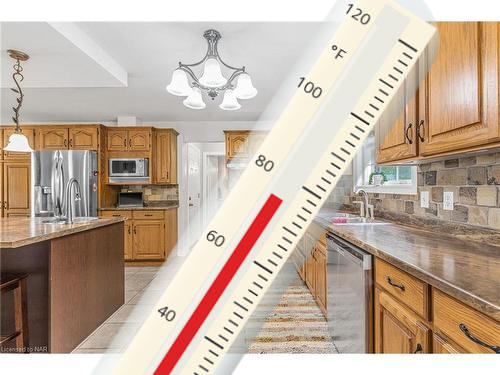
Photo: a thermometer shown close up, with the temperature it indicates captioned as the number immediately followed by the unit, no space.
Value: 75°F
